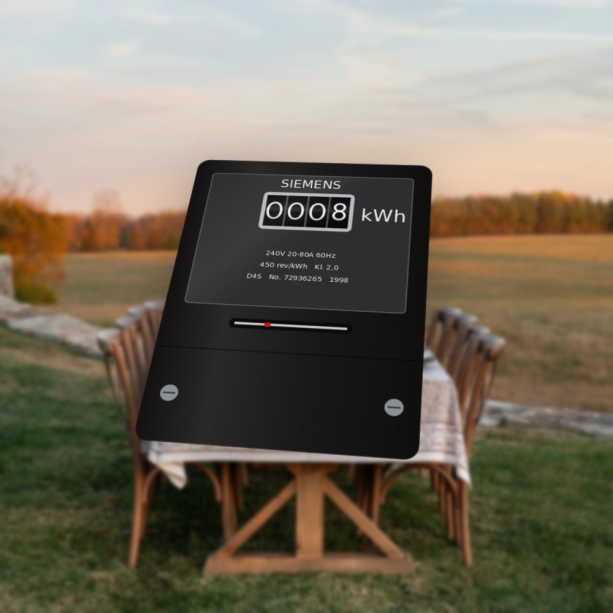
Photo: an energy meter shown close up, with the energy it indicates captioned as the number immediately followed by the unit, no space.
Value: 8kWh
